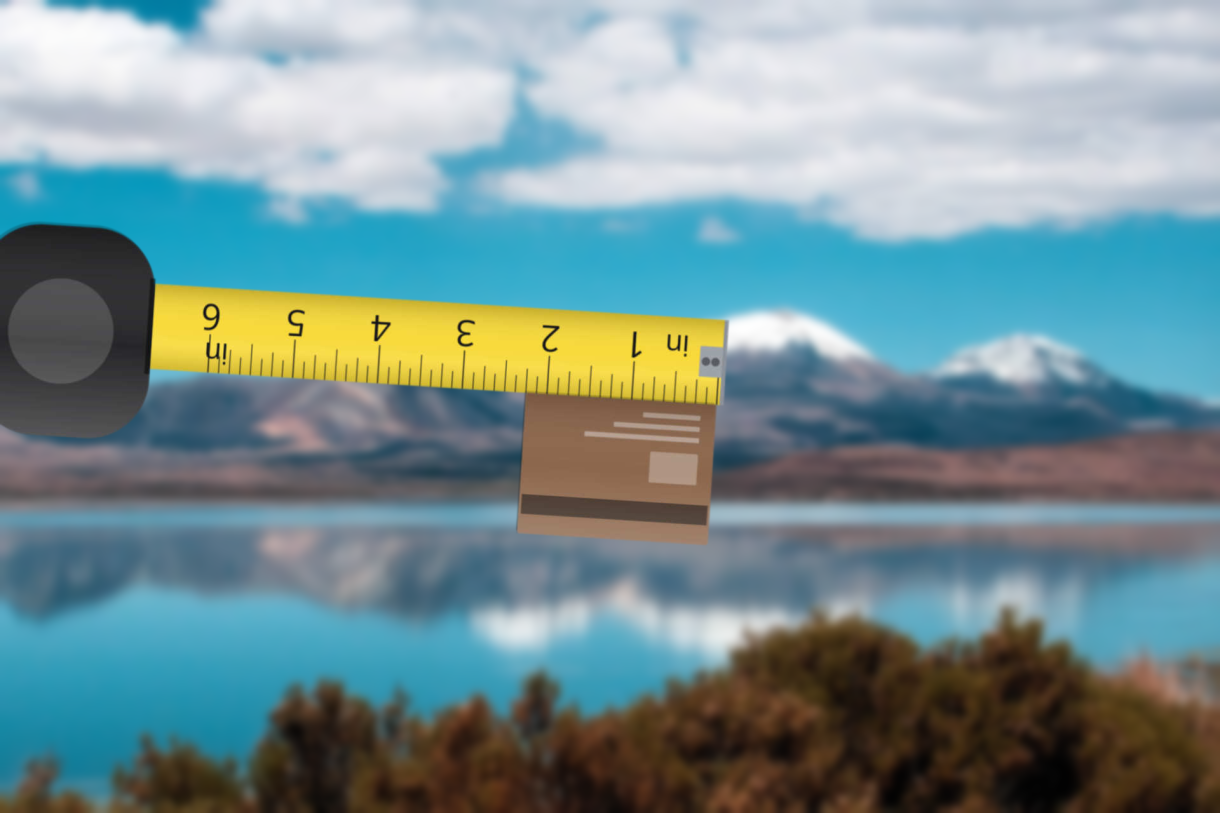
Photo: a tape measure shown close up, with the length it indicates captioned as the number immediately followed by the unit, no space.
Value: 2.25in
